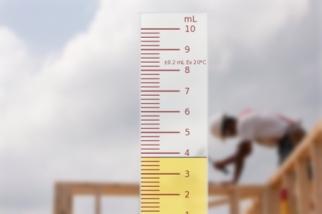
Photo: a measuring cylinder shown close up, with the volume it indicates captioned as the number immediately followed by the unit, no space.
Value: 3.8mL
